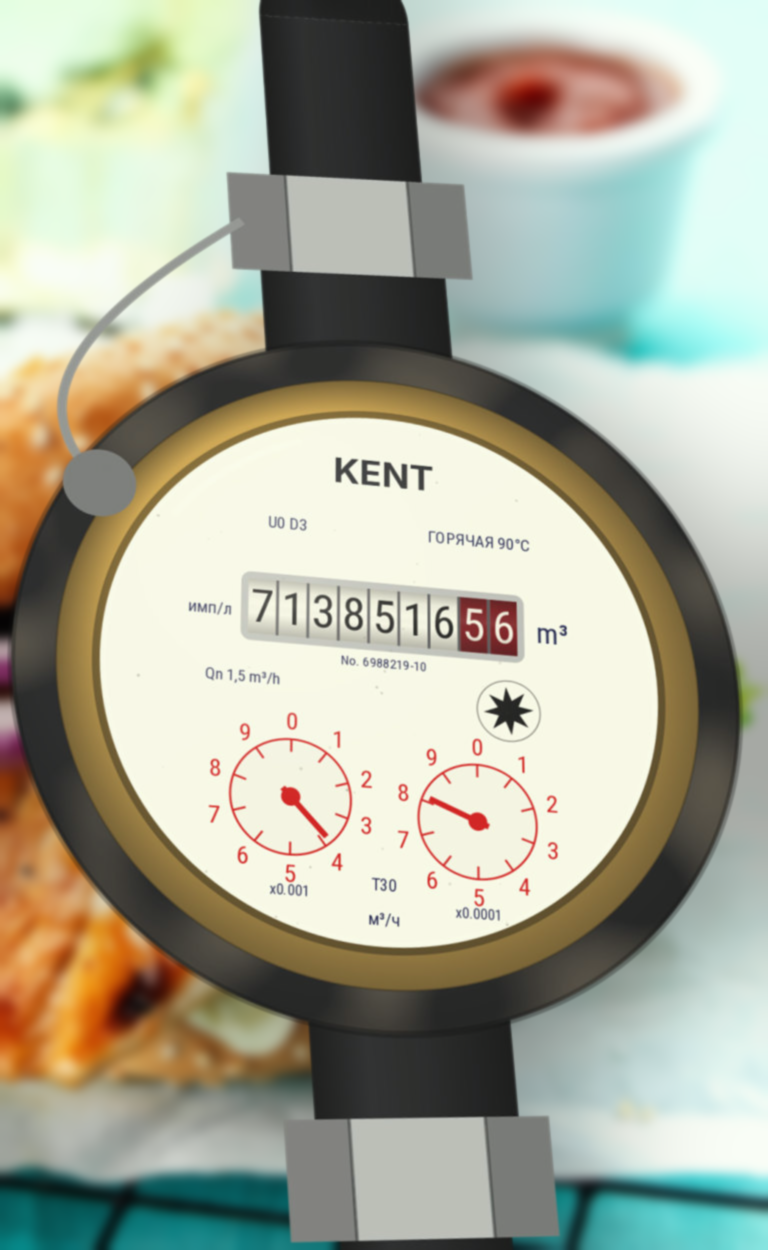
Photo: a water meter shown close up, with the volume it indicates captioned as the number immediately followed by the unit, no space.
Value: 7138516.5638m³
